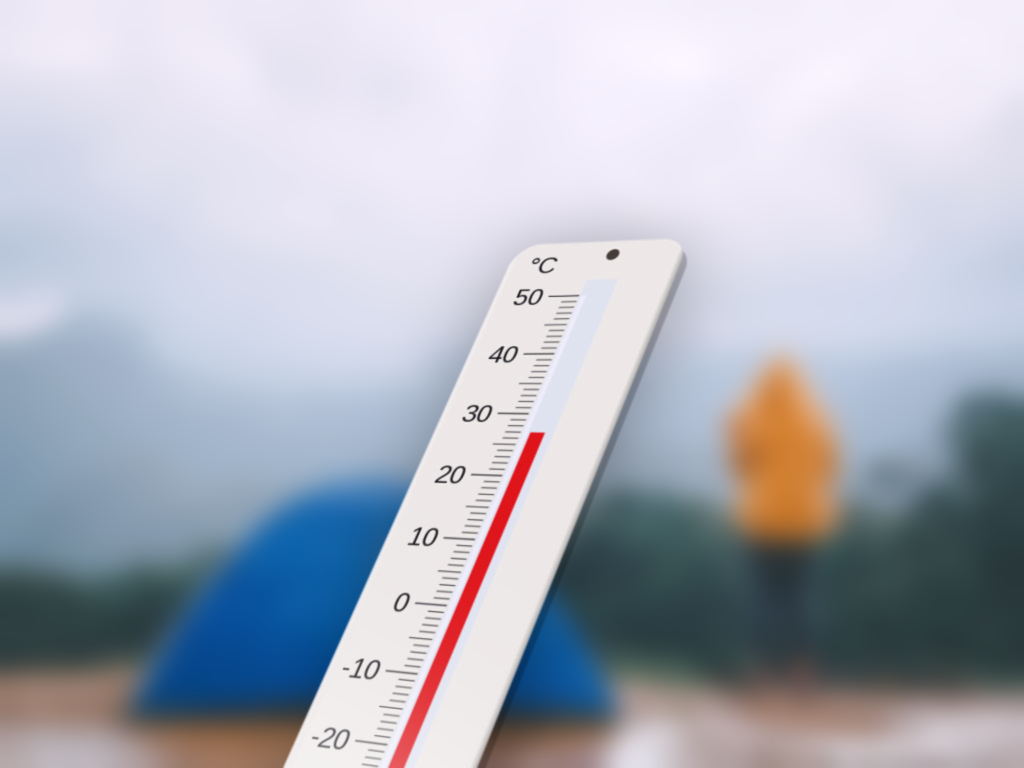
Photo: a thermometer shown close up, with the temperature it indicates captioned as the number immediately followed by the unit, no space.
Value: 27°C
